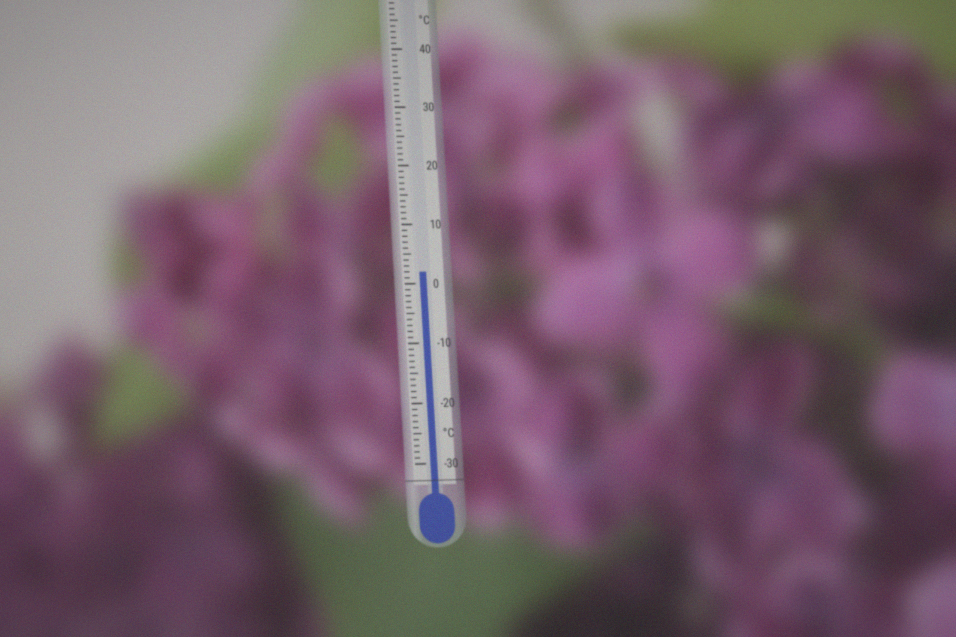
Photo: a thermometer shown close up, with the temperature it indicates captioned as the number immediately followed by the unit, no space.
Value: 2°C
